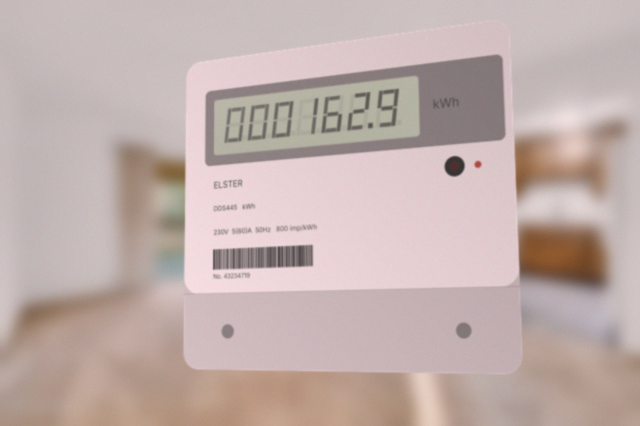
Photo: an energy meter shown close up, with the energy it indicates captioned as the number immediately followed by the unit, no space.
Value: 162.9kWh
